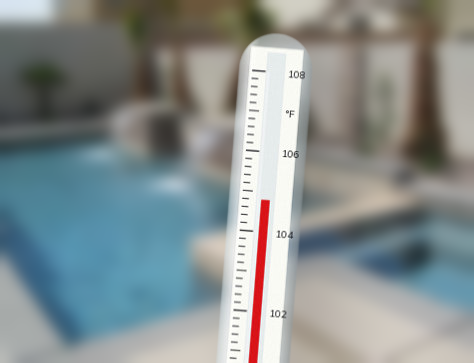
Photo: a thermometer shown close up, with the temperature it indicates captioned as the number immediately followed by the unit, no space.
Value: 104.8°F
